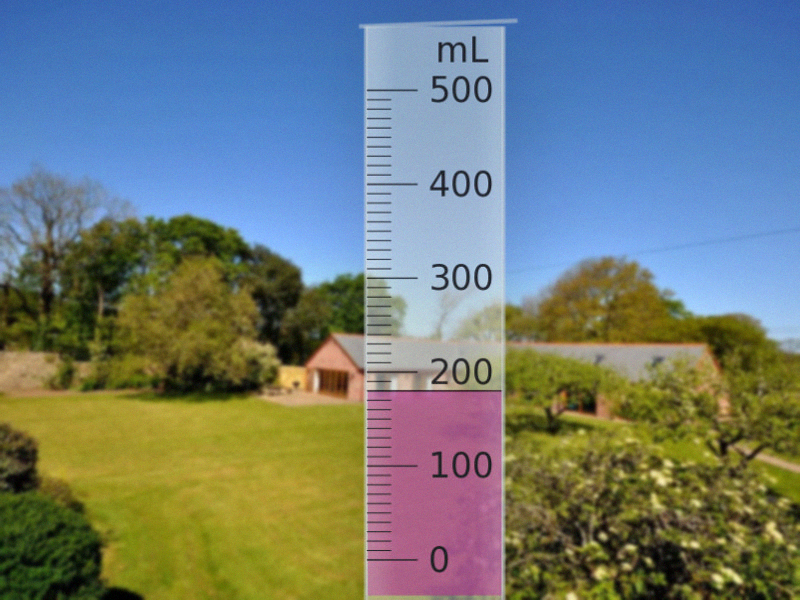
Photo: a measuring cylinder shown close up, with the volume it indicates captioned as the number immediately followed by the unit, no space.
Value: 180mL
